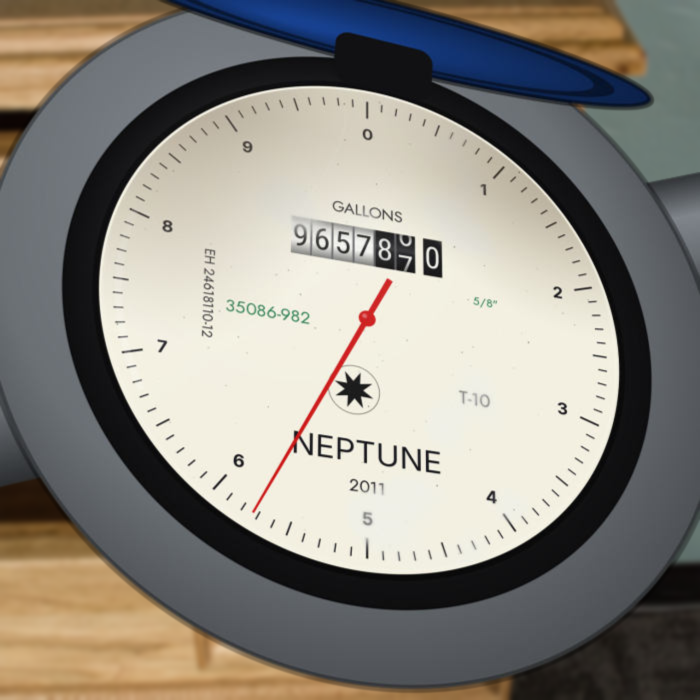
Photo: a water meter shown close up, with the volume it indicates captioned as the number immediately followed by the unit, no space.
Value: 9657865.7gal
